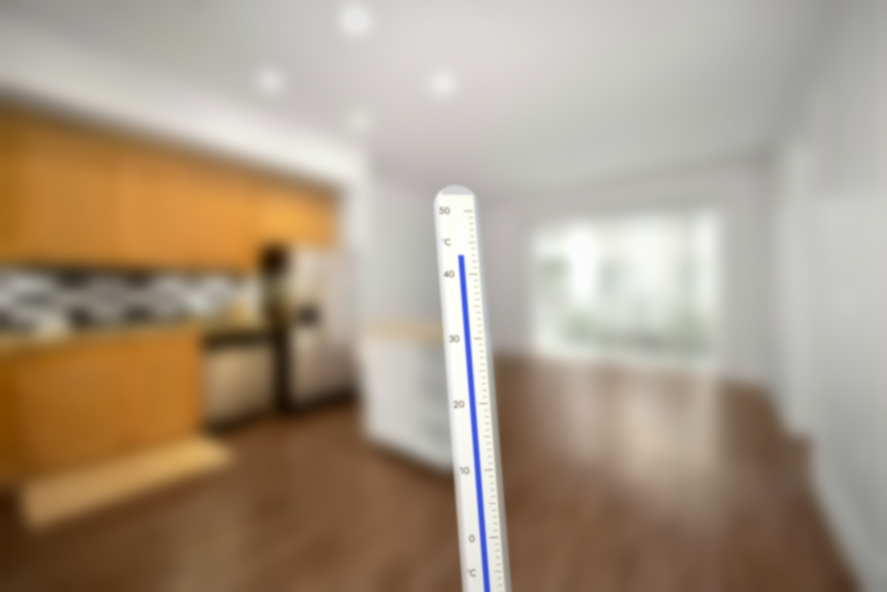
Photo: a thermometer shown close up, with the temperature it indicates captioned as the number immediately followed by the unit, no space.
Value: 43°C
